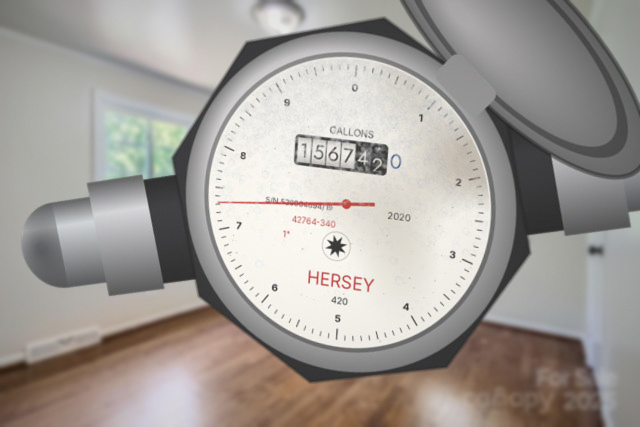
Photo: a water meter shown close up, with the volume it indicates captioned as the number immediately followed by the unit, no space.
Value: 1567417.3gal
